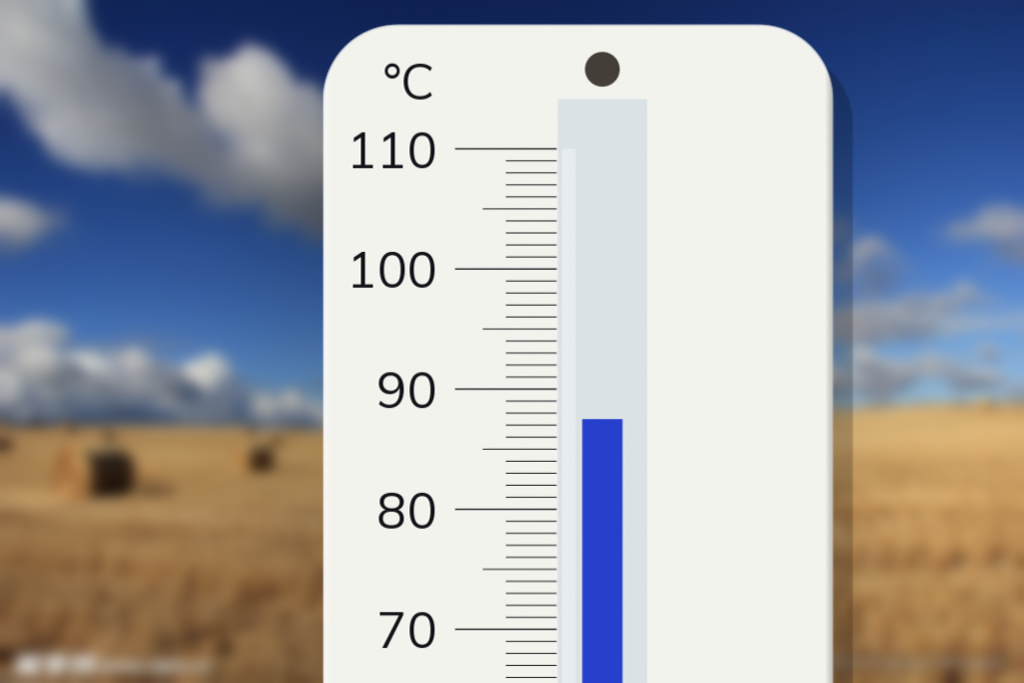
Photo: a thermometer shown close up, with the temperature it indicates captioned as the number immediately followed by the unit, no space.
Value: 87.5°C
